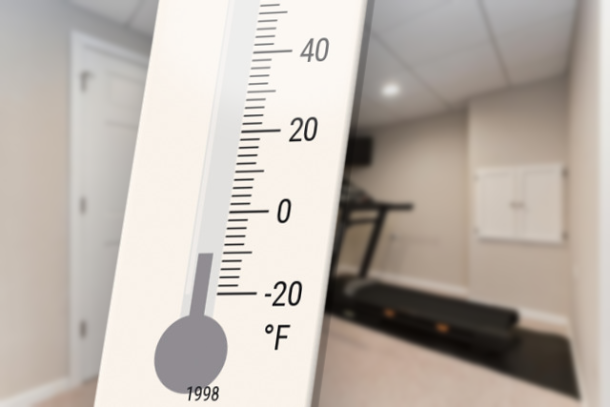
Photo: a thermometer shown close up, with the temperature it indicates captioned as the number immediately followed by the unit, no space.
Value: -10°F
